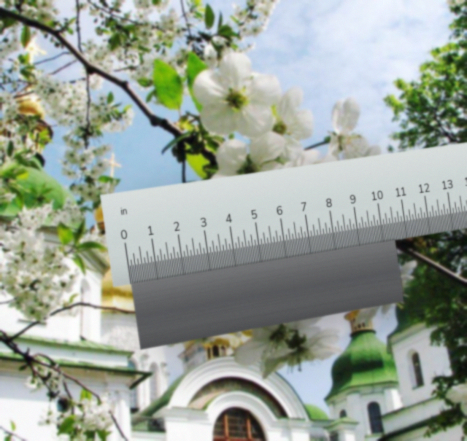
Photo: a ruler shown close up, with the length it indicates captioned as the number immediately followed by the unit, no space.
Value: 10.5in
